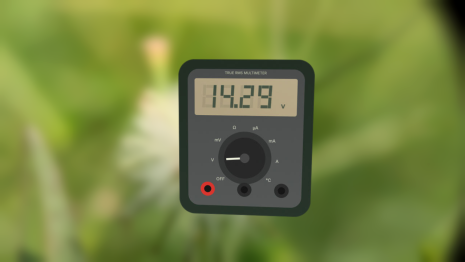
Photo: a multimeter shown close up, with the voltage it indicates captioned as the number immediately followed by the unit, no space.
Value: 14.29V
